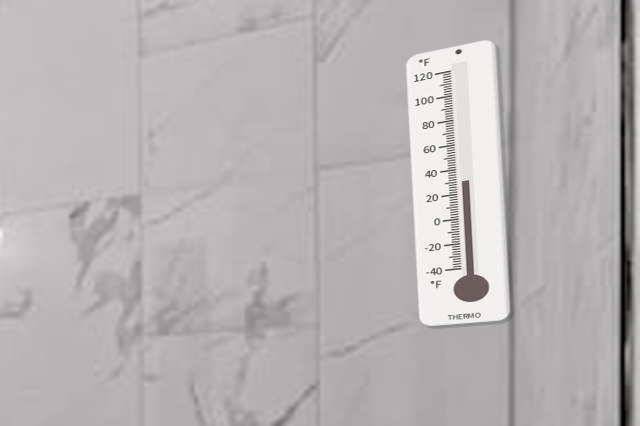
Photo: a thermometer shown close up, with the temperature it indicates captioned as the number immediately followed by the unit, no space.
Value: 30°F
